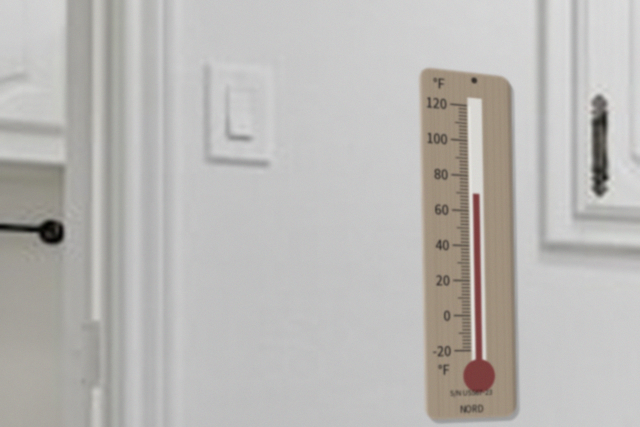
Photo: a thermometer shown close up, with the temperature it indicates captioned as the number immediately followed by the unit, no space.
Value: 70°F
